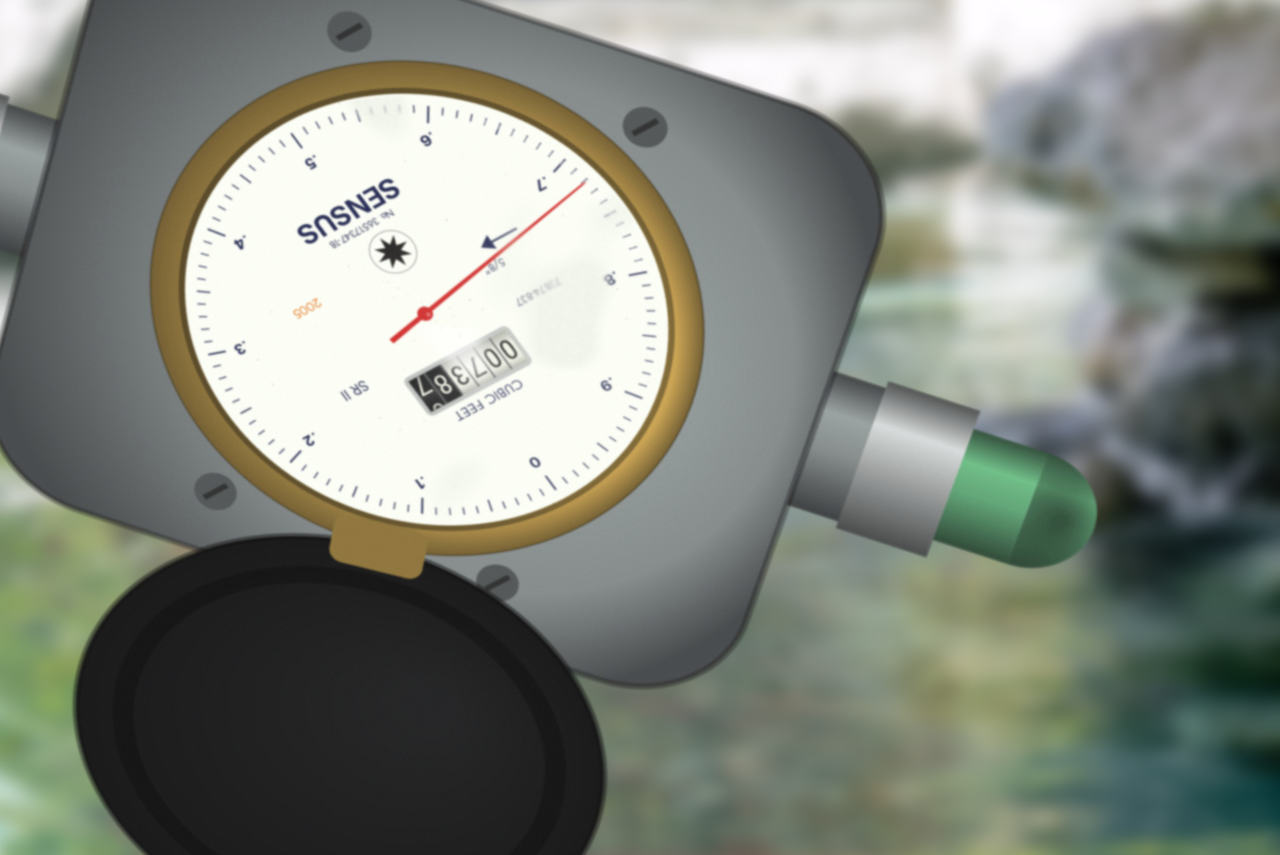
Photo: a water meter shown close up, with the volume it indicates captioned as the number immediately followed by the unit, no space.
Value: 7386.72ft³
